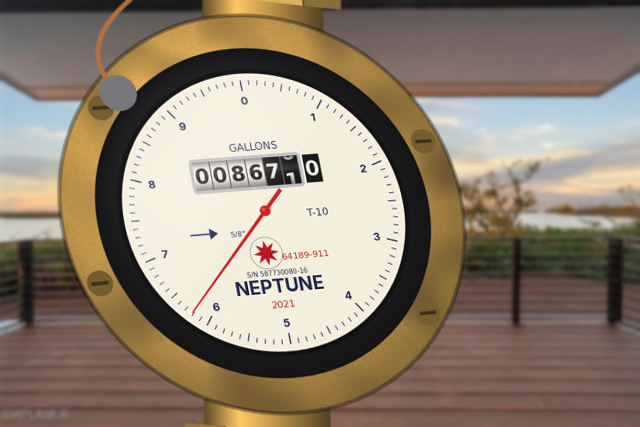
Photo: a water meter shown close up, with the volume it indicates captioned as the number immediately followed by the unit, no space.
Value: 86706.2gal
